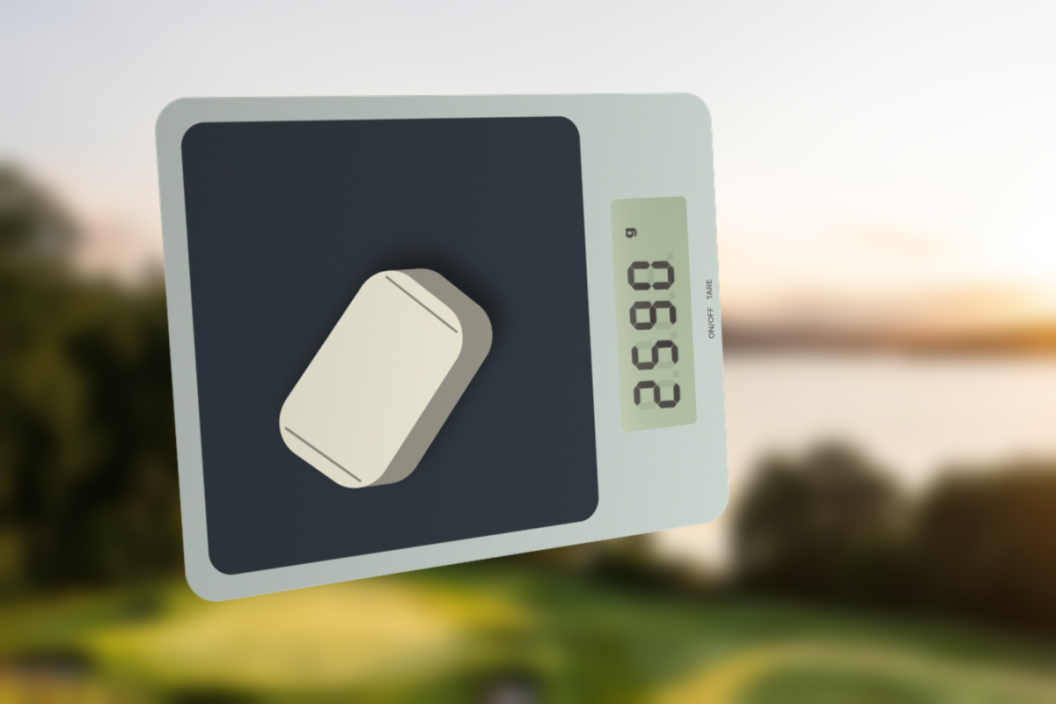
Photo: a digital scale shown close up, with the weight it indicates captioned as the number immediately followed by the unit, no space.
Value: 2590g
